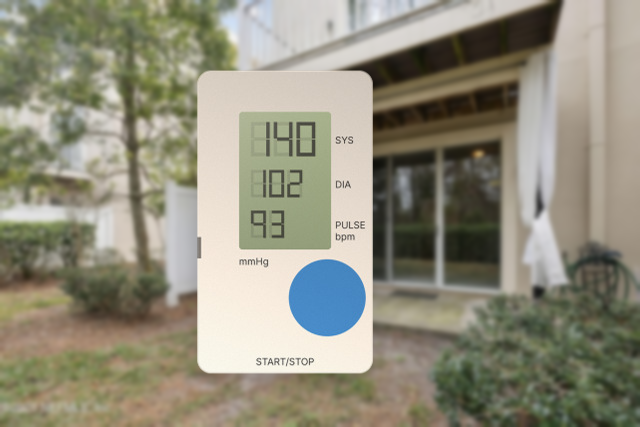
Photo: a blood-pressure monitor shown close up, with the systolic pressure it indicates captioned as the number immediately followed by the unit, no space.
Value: 140mmHg
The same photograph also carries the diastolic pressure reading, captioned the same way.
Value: 102mmHg
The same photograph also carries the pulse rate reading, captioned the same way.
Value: 93bpm
